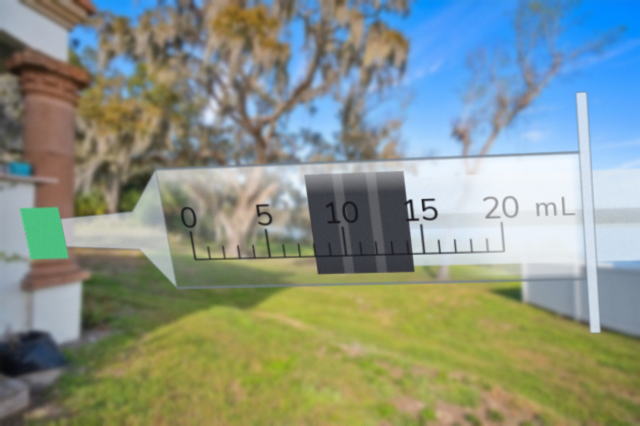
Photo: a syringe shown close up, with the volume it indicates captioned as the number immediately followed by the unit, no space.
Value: 8mL
